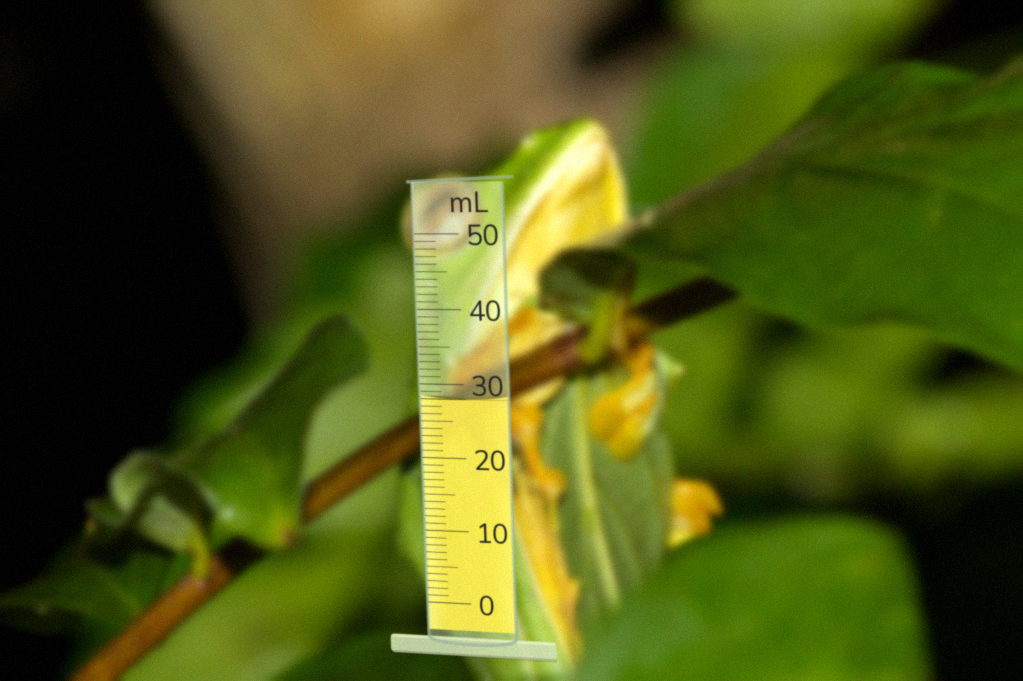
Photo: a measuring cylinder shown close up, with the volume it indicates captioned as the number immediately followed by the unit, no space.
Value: 28mL
